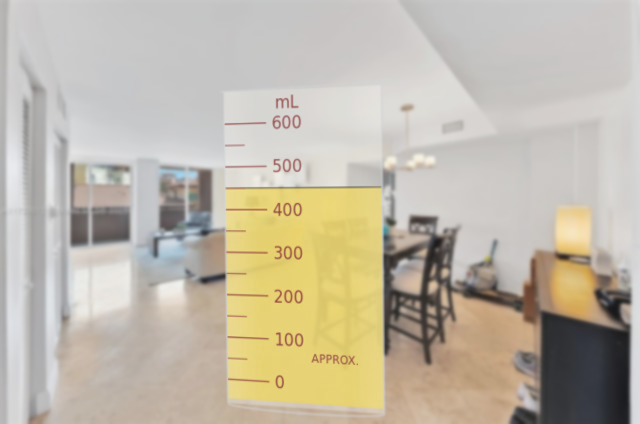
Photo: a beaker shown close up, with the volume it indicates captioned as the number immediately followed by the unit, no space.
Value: 450mL
